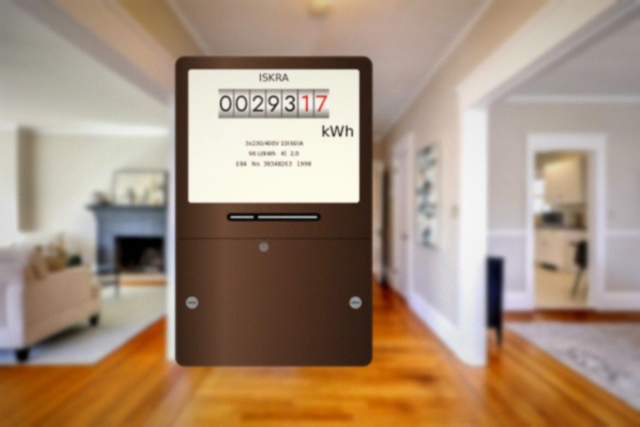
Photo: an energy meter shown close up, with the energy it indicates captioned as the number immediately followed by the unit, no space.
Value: 293.17kWh
